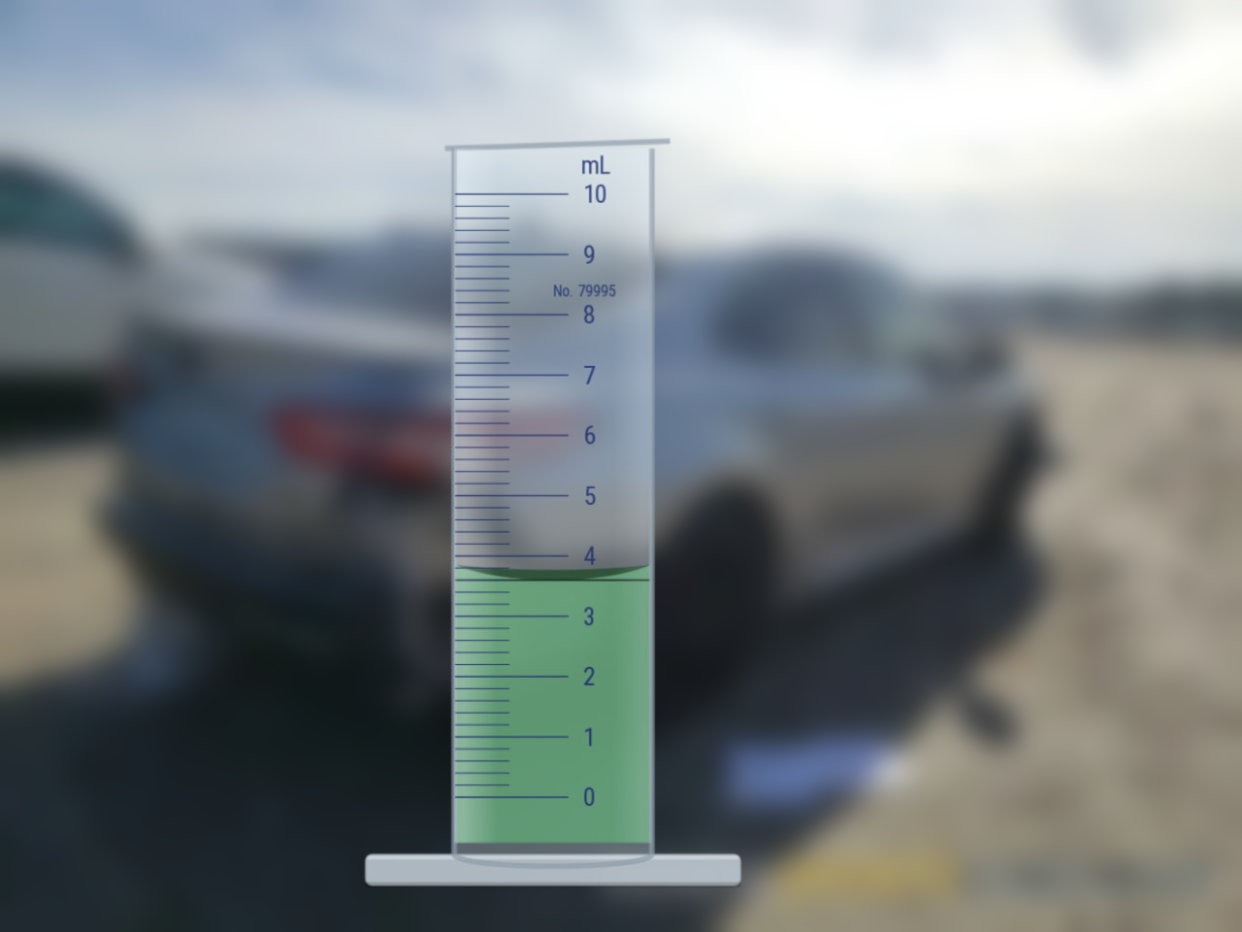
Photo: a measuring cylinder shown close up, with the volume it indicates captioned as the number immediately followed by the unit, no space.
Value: 3.6mL
